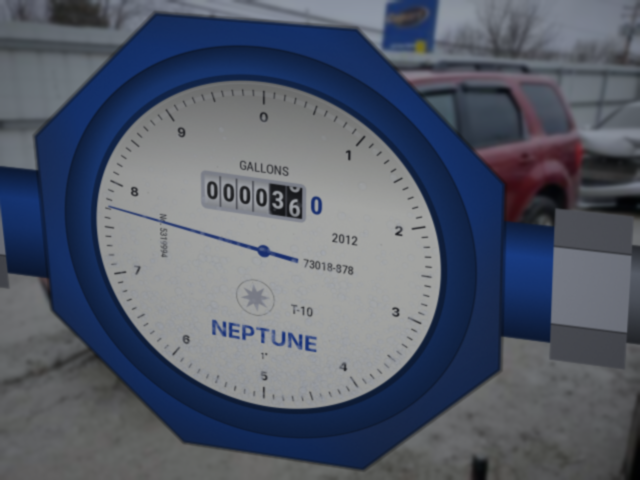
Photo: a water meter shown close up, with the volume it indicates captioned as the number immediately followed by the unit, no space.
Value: 357.7gal
